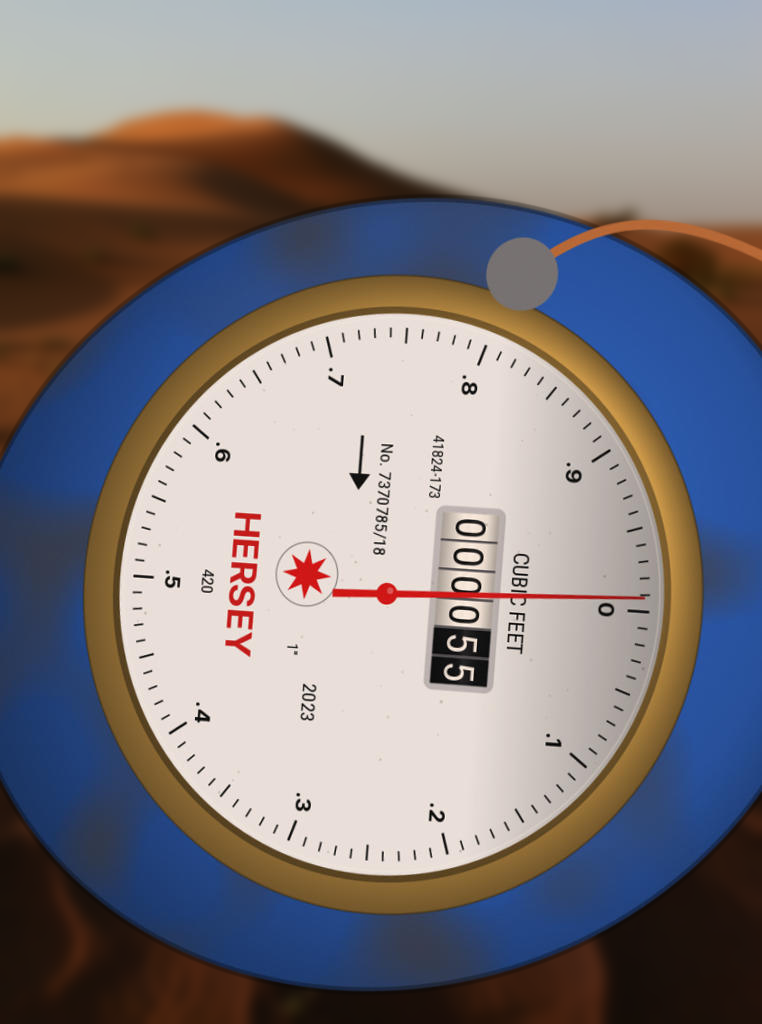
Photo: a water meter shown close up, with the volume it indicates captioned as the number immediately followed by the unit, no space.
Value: 54.99ft³
